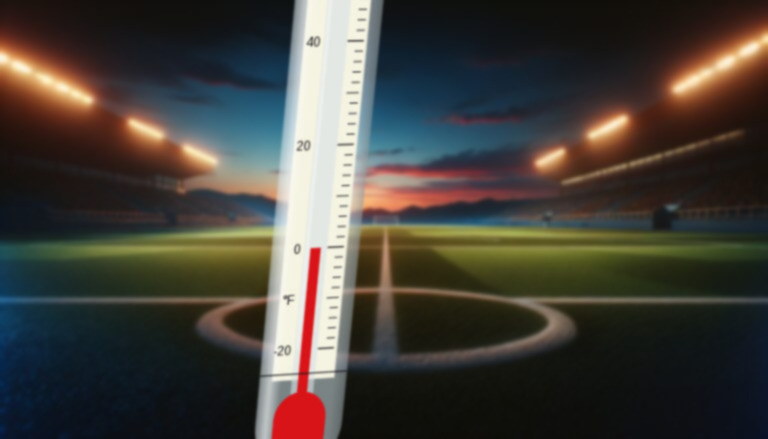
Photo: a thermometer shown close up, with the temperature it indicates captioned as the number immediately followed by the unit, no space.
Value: 0°F
